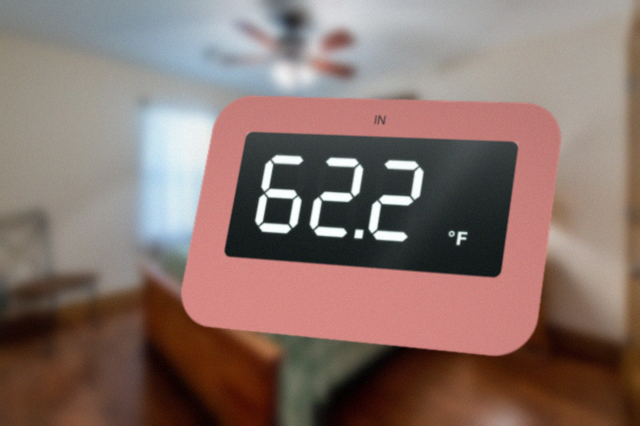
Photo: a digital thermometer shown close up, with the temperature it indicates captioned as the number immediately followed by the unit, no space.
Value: 62.2°F
